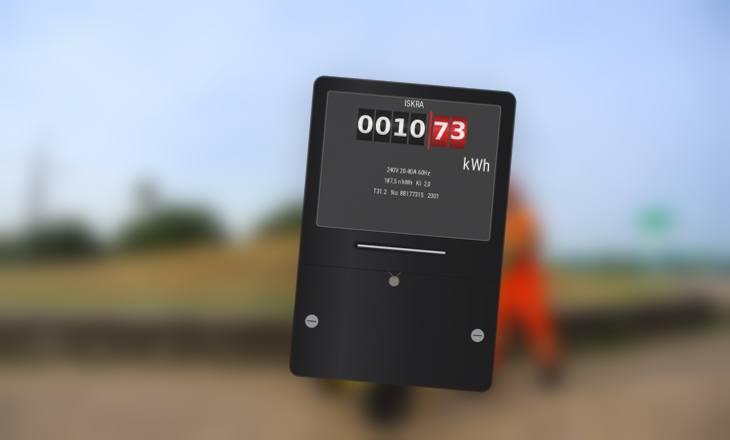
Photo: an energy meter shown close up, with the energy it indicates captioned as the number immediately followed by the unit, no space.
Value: 10.73kWh
